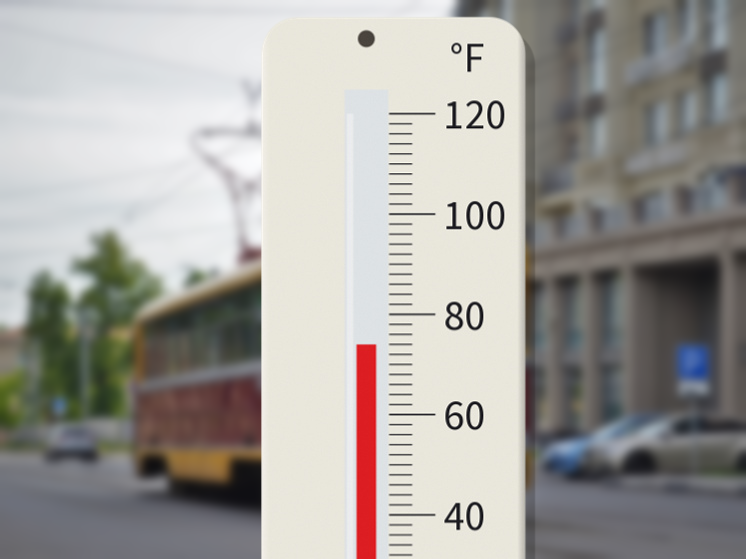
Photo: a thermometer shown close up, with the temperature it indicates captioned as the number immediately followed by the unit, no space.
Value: 74°F
